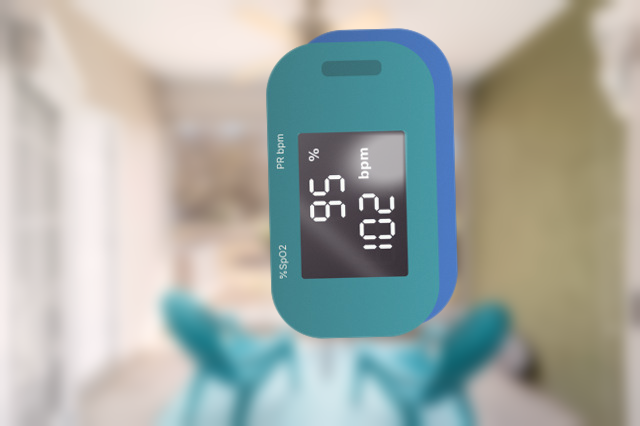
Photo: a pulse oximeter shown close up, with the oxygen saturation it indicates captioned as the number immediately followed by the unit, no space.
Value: 95%
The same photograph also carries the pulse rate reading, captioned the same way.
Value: 102bpm
